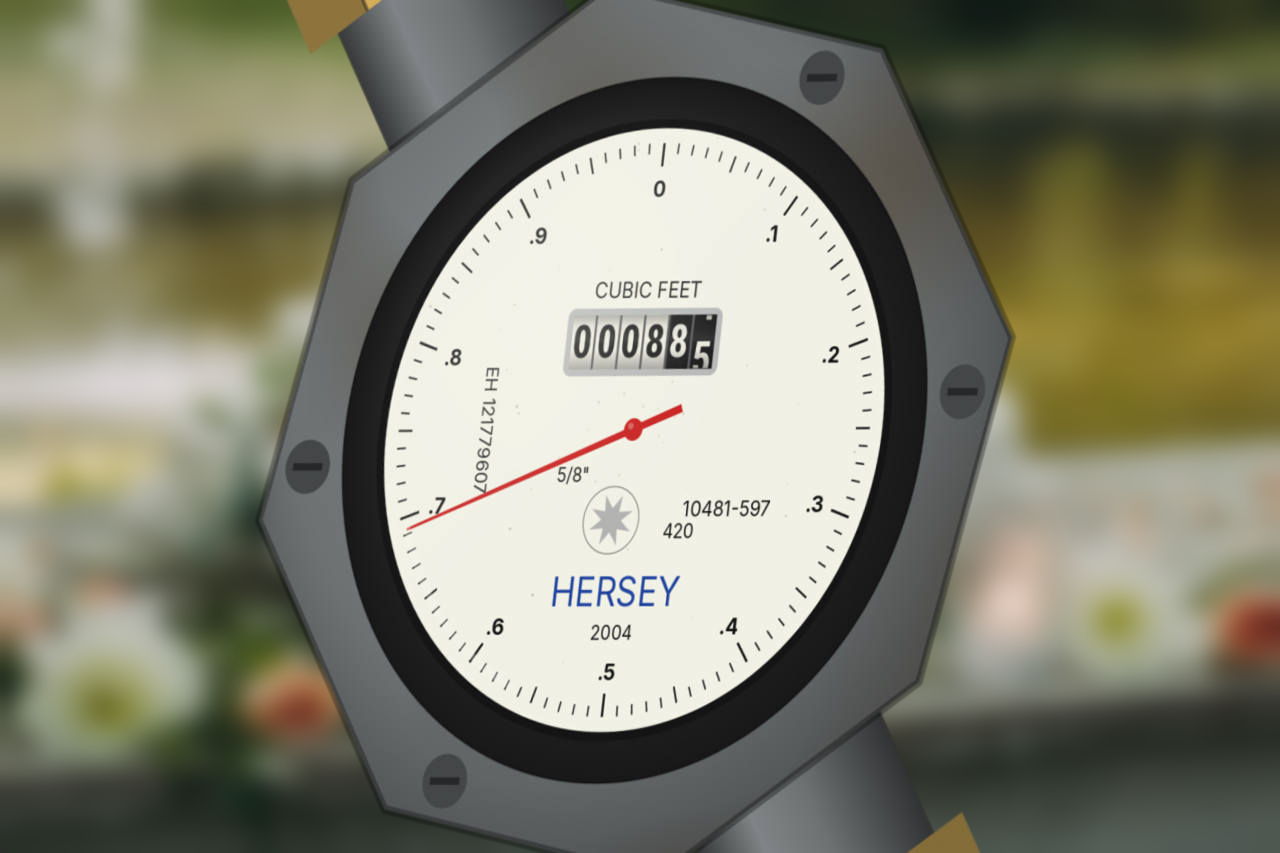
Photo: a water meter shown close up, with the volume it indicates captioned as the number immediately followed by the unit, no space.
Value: 884.69ft³
